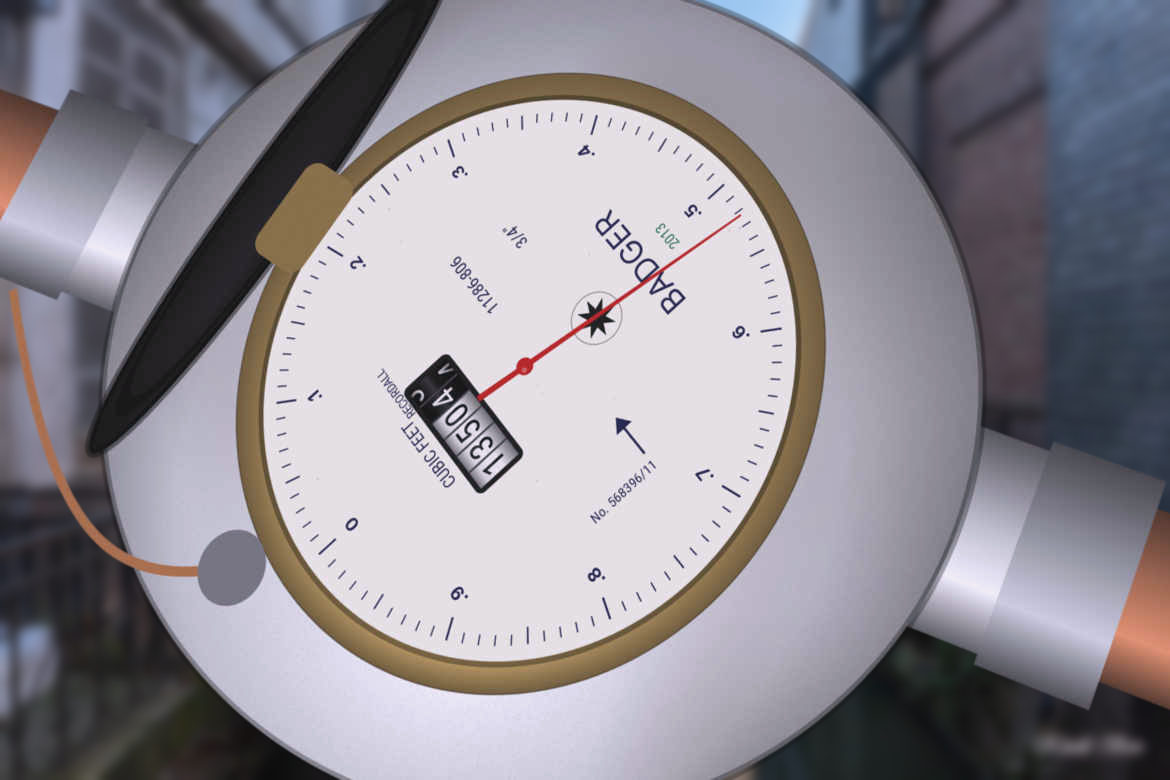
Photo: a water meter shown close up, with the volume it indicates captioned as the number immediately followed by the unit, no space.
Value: 135043.52ft³
